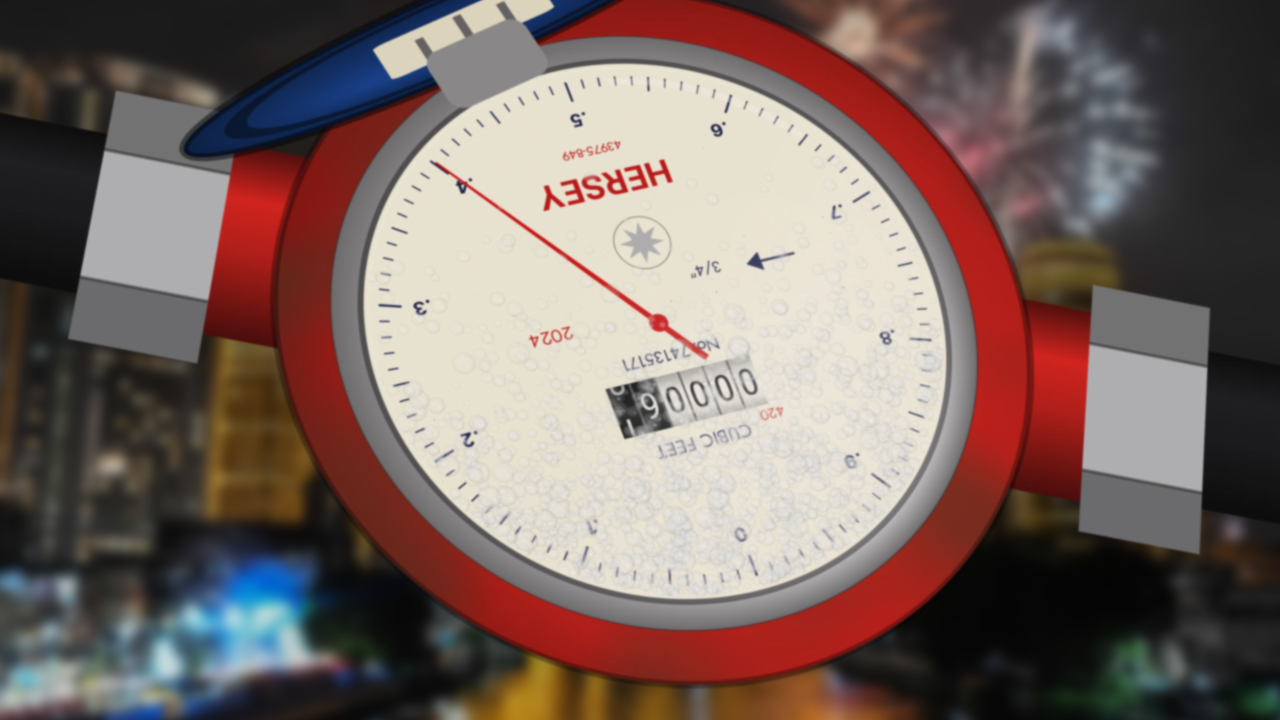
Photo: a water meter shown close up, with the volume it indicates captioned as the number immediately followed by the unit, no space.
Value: 61.40ft³
